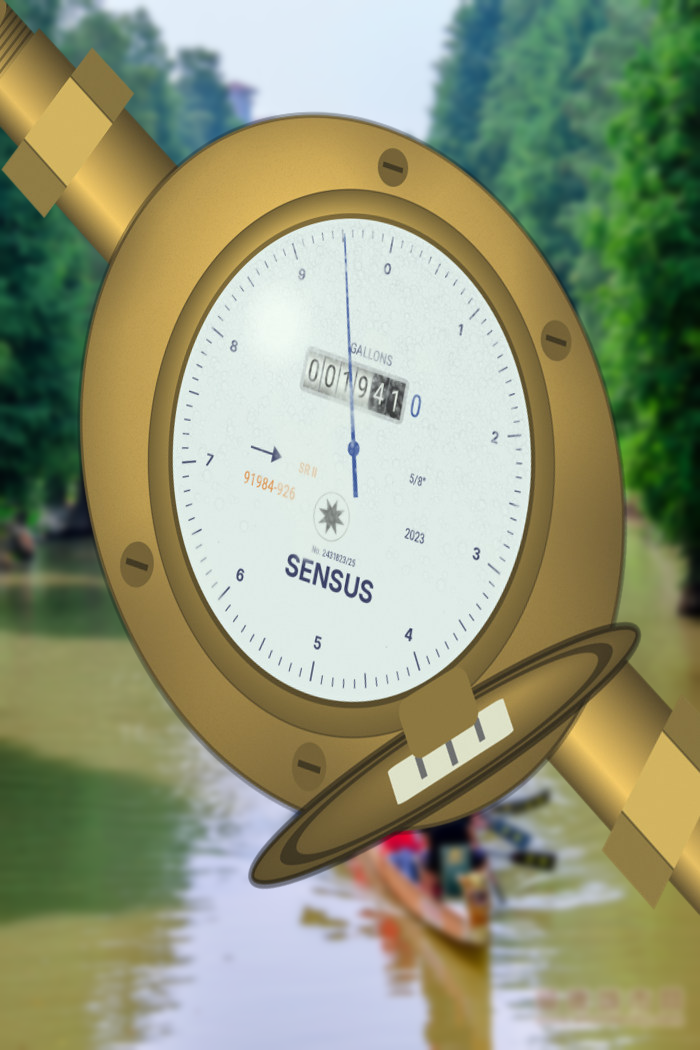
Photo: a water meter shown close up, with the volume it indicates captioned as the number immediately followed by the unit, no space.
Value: 19409.5gal
